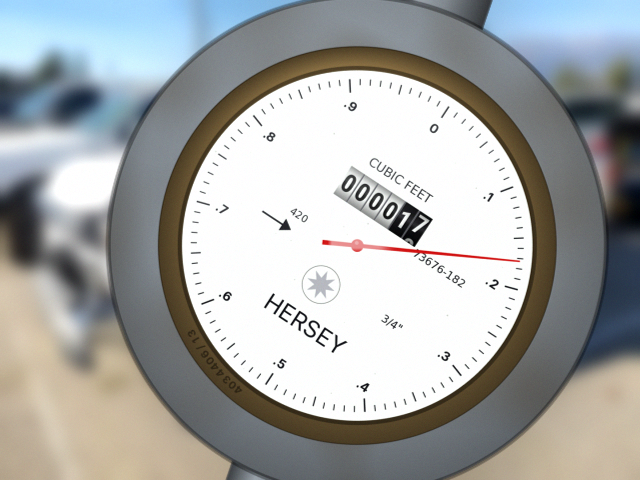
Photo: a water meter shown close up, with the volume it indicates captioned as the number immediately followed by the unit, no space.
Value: 17.17ft³
